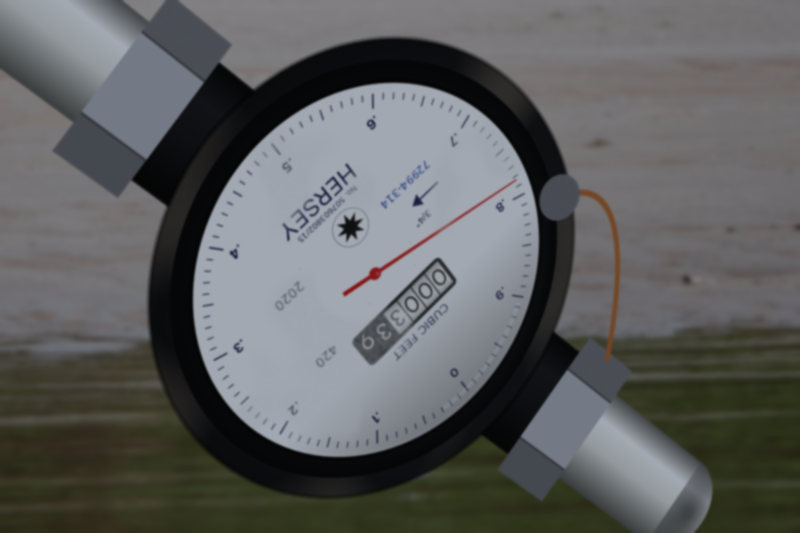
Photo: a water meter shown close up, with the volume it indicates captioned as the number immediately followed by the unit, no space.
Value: 338.78ft³
